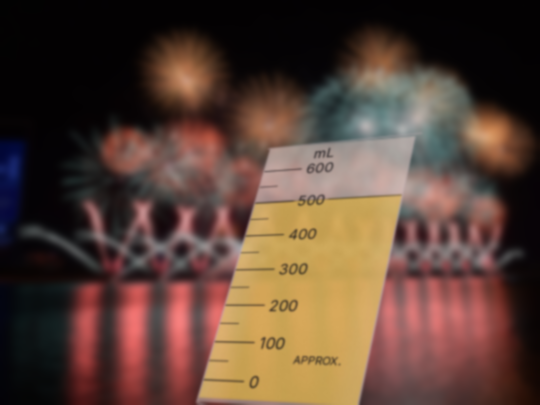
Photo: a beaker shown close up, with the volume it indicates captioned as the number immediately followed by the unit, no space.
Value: 500mL
